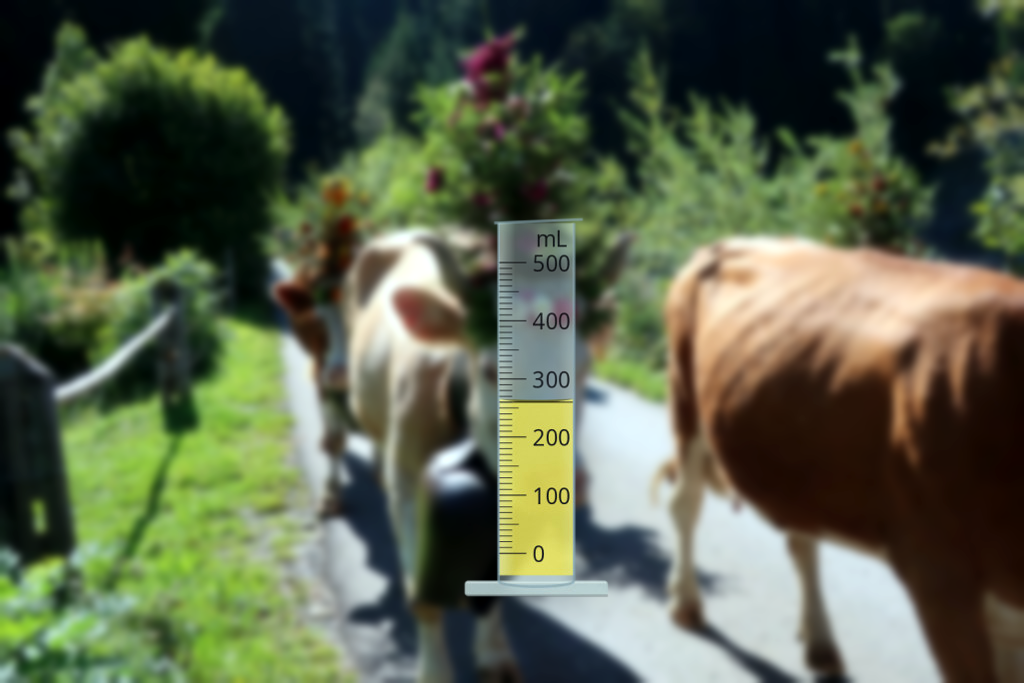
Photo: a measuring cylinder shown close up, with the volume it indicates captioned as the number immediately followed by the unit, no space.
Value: 260mL
